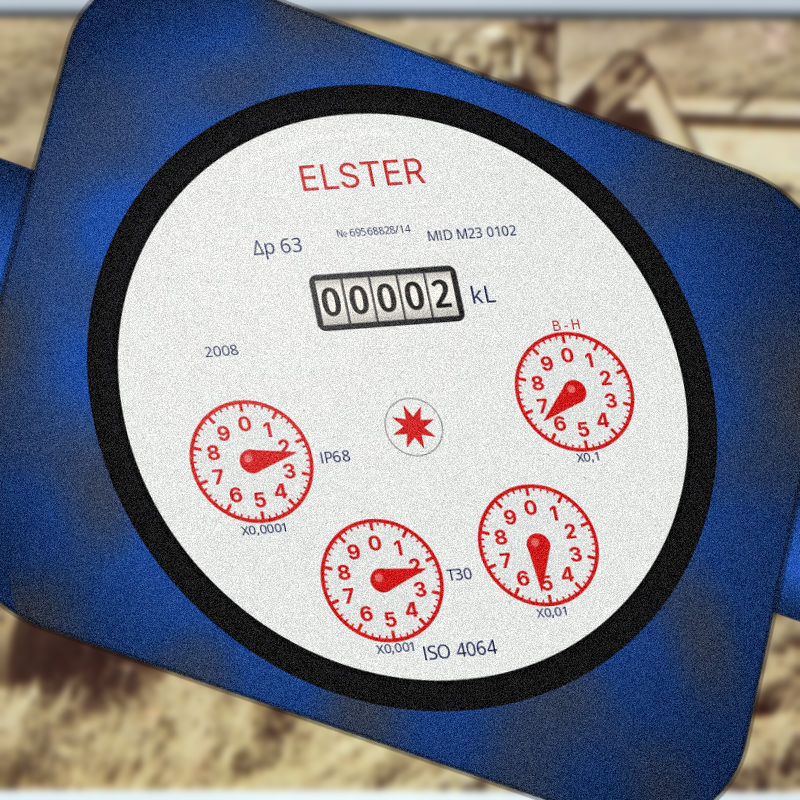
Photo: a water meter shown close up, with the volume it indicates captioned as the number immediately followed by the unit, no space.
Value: 2.6522kL
